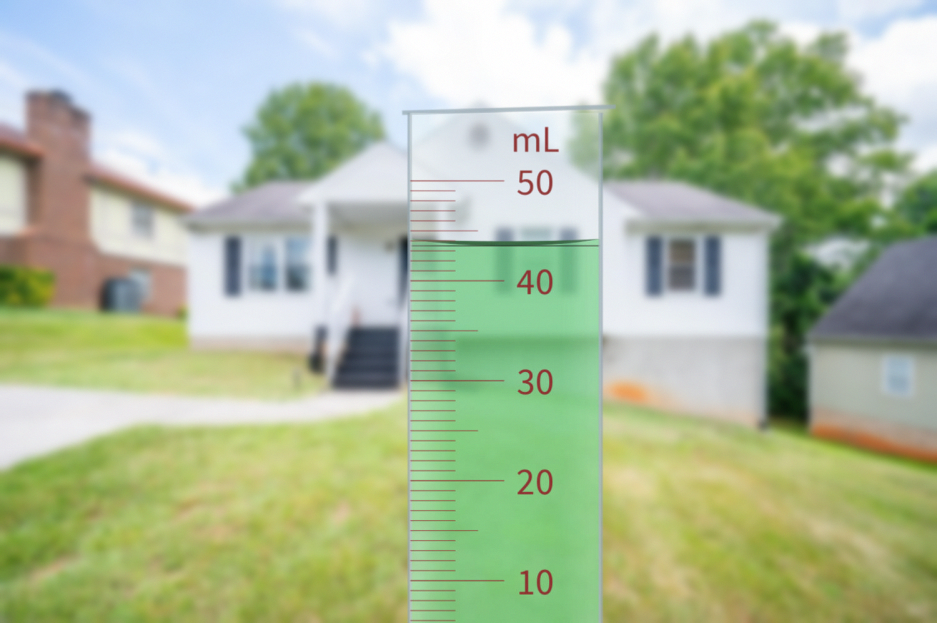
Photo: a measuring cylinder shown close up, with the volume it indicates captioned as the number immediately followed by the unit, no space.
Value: 43.5mL
